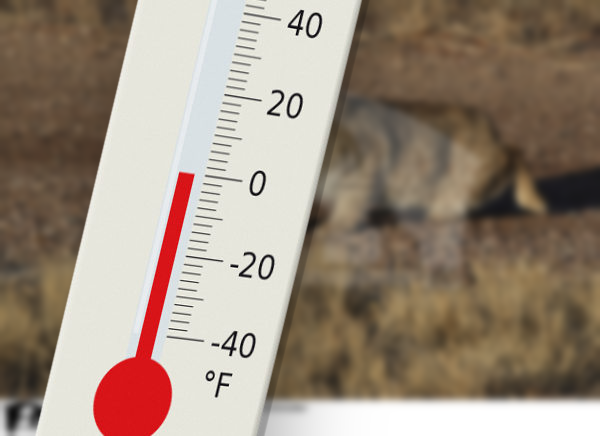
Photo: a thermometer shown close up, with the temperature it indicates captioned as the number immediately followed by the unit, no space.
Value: 0°F
